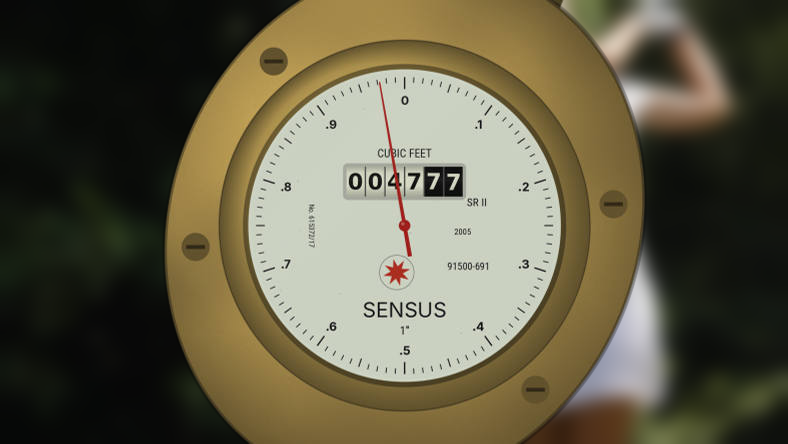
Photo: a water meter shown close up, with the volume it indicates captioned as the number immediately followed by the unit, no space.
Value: 4776.97ft³
